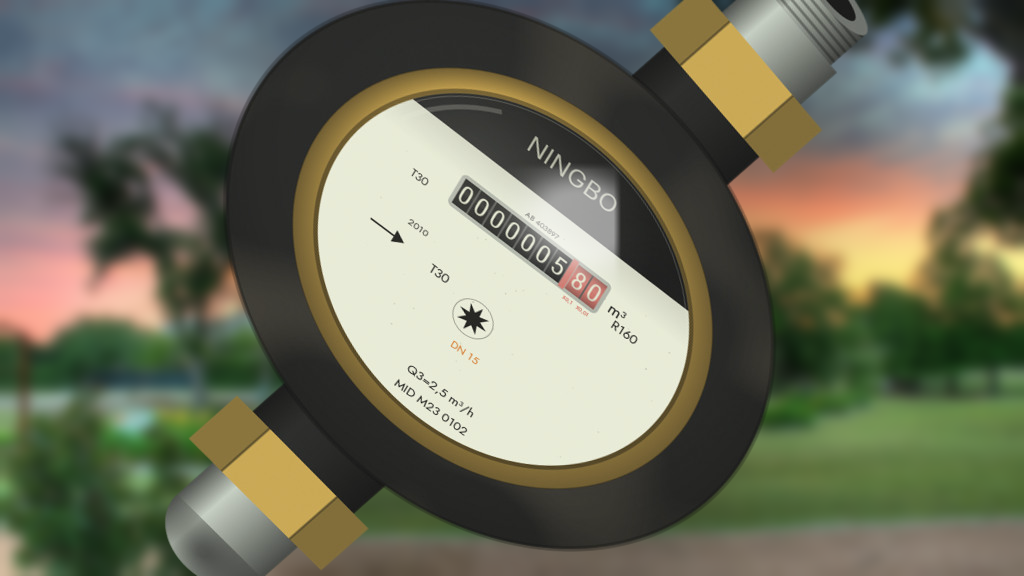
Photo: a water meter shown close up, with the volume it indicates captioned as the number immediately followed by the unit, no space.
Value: 5.80m³
